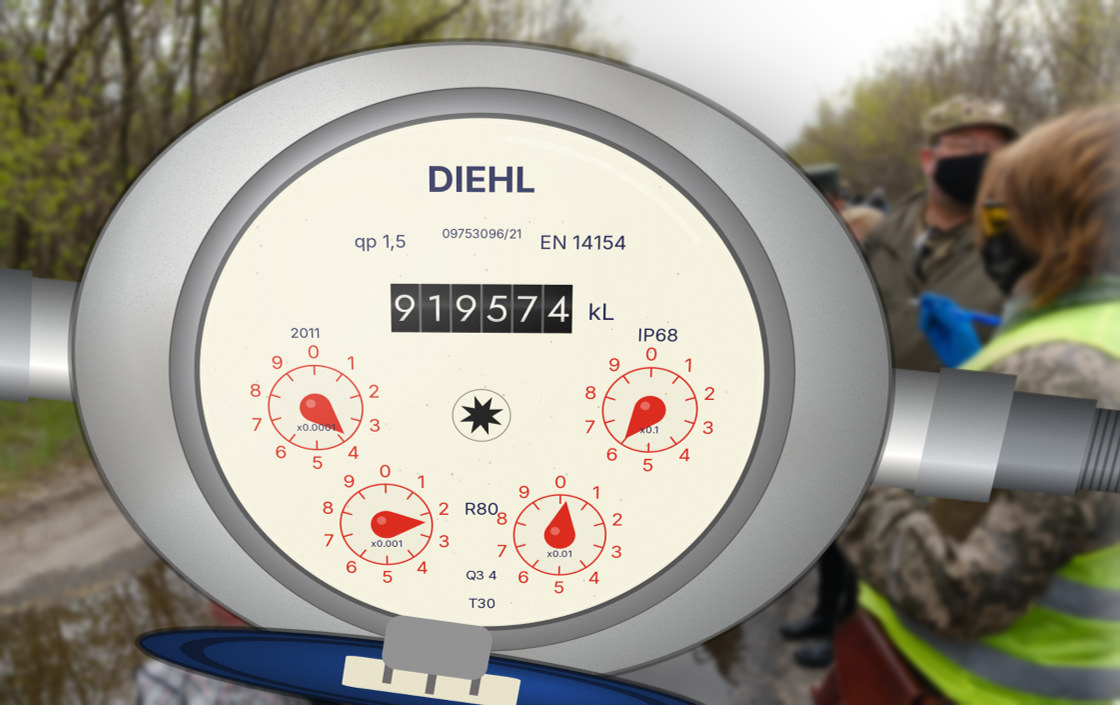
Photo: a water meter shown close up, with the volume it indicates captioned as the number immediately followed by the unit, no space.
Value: 919574.6023kL
